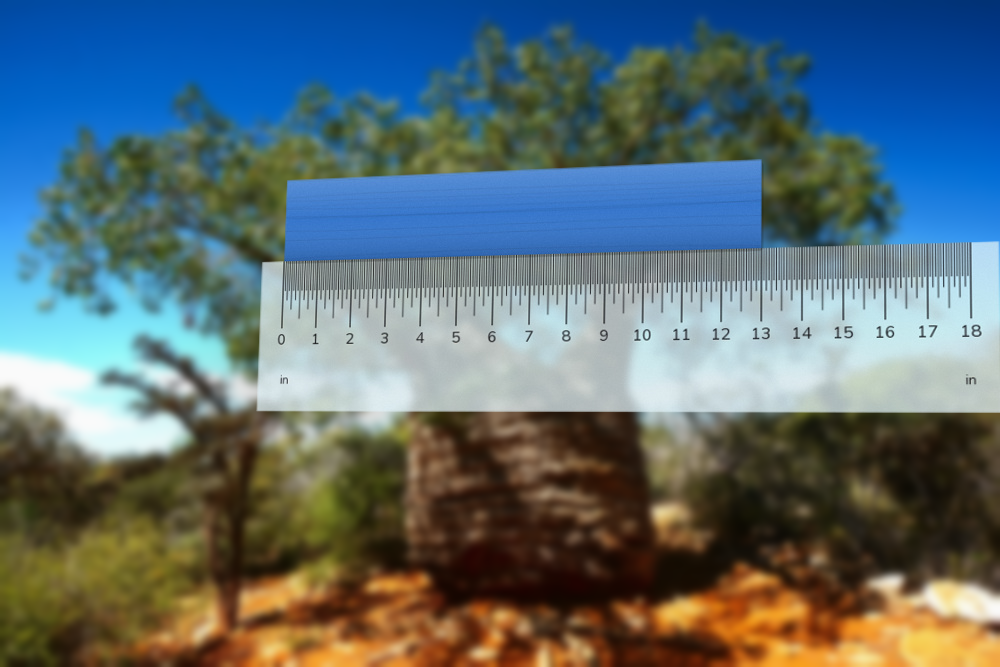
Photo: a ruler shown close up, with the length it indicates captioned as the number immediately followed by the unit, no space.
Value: 13in
